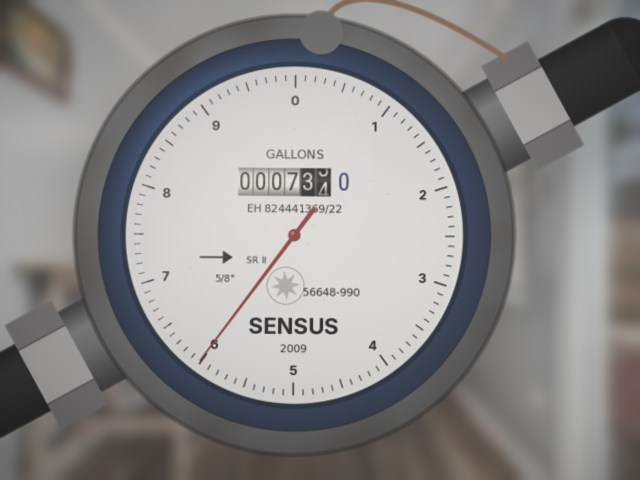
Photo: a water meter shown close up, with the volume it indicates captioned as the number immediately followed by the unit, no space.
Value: 7336.0gal
